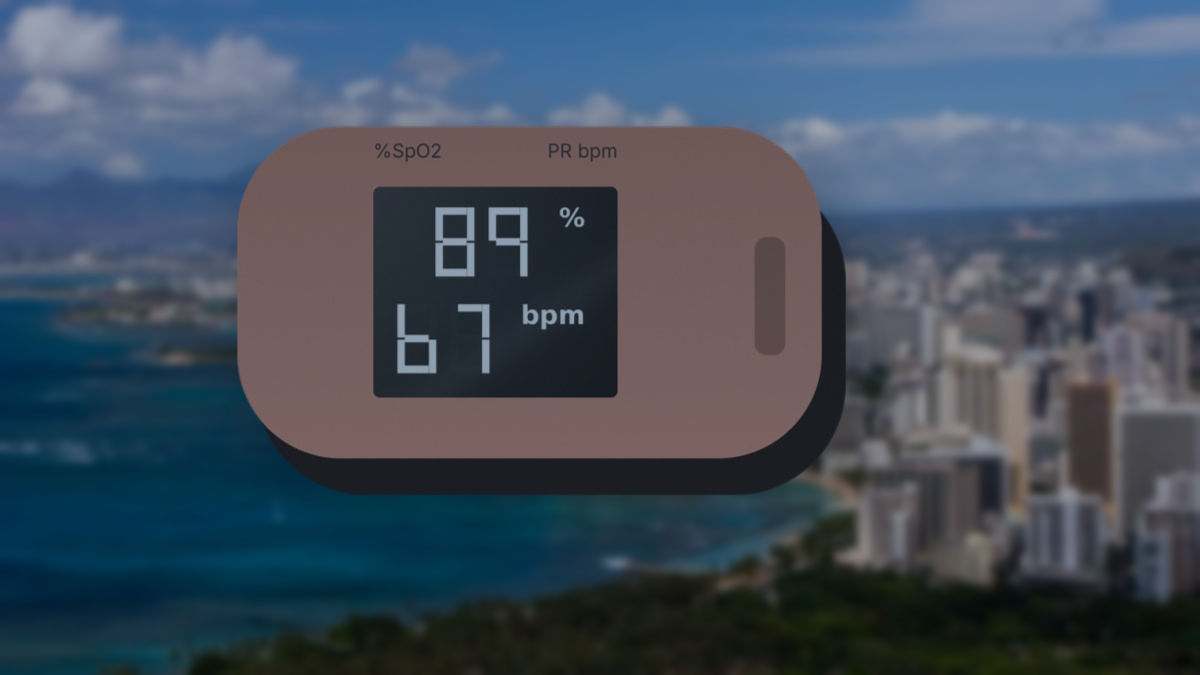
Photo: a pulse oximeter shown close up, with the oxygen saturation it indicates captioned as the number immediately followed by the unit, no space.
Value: 89%
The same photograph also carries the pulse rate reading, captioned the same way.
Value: 67bpm
